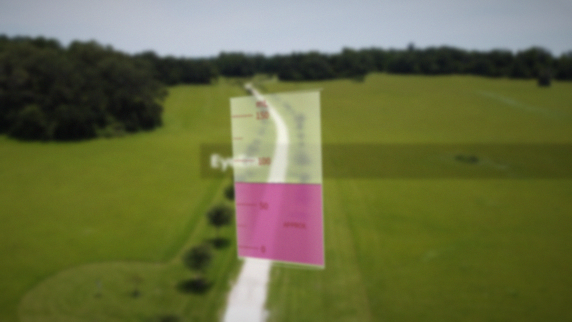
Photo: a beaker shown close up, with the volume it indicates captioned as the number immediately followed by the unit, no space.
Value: 75mL
